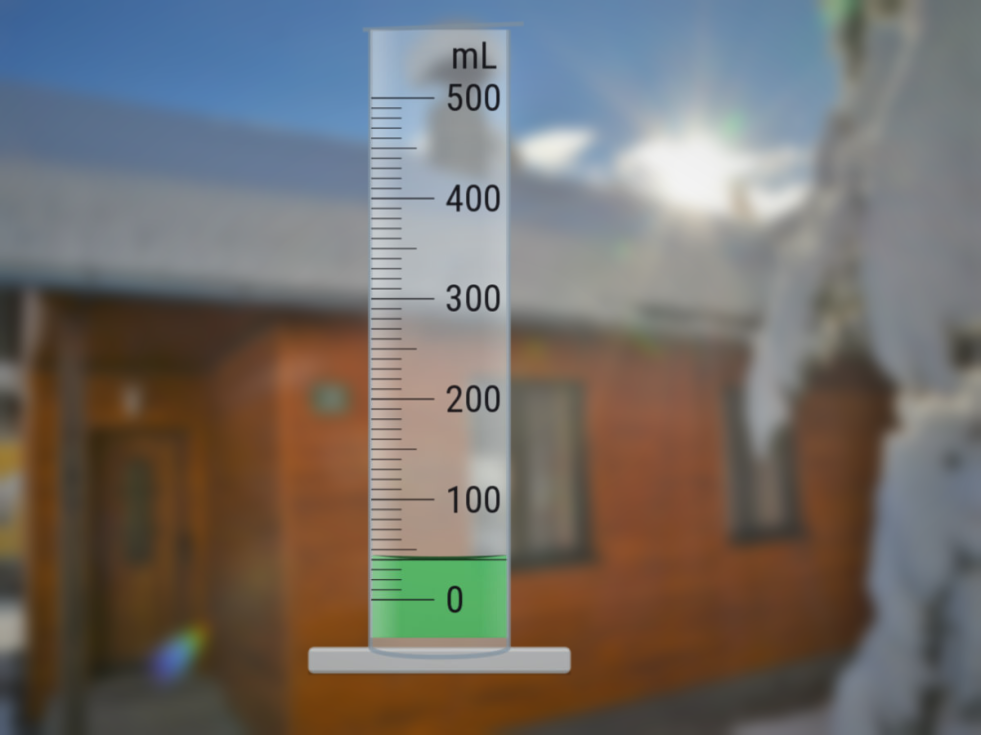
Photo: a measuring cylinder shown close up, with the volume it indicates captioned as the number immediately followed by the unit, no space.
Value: 40mL
